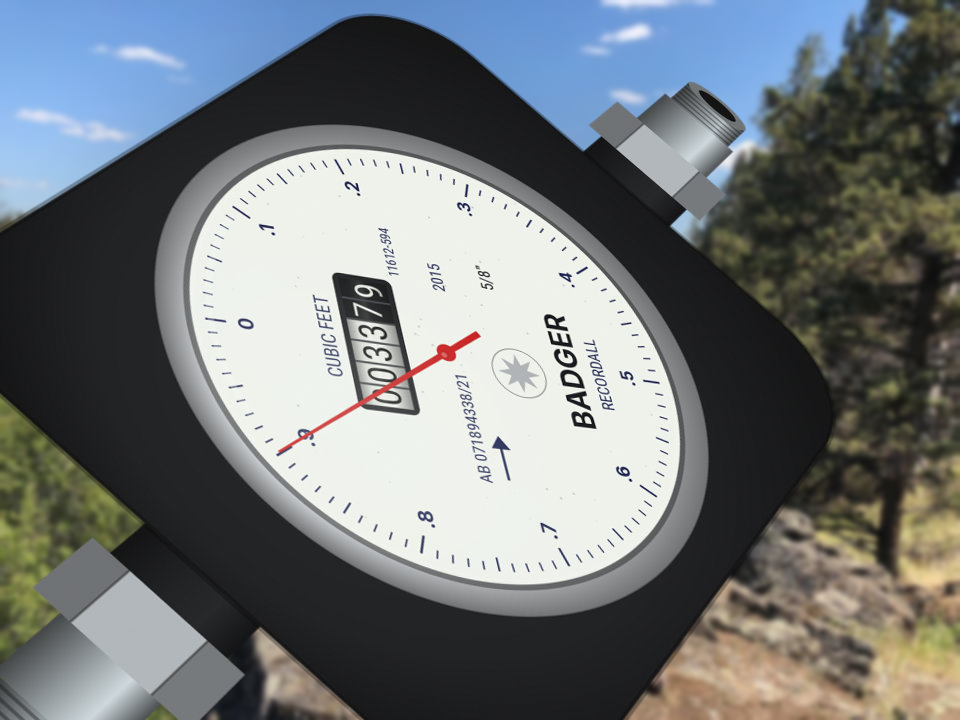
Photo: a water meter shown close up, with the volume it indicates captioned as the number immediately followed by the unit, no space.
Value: 3378.90ft³
